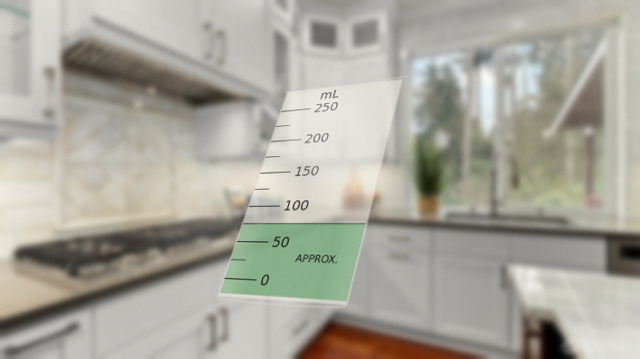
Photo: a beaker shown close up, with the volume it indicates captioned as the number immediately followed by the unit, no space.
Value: 75mL
